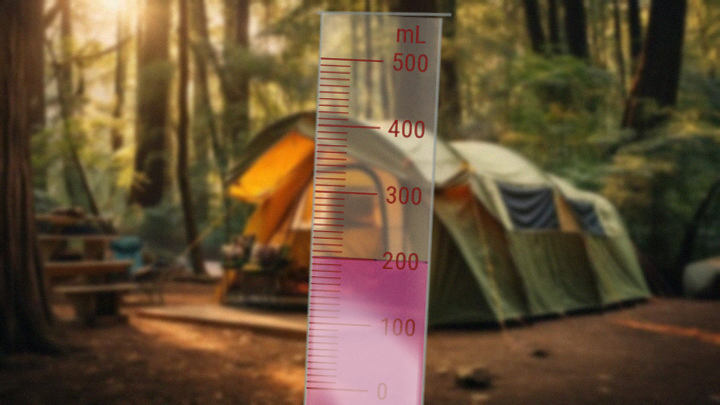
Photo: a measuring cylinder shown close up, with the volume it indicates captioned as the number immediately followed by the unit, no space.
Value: 200mL
